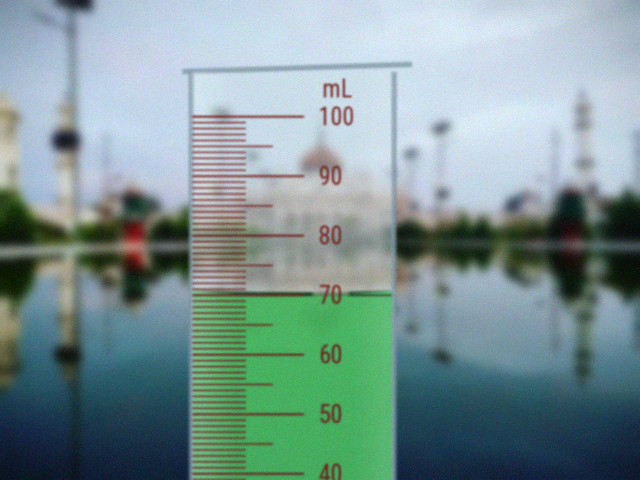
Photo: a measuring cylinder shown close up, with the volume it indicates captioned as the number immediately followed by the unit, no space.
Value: 70mL
